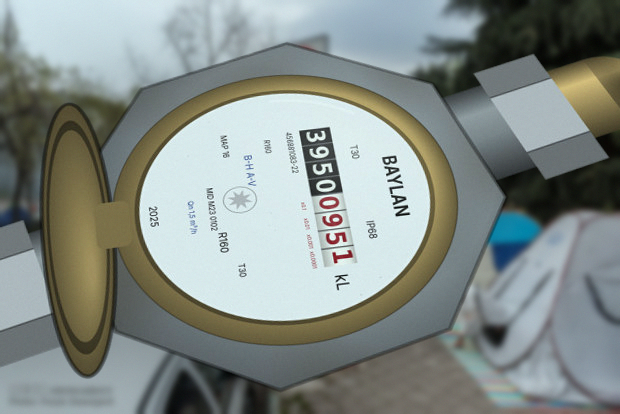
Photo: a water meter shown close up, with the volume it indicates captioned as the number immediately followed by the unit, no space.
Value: 3950.0951kL
